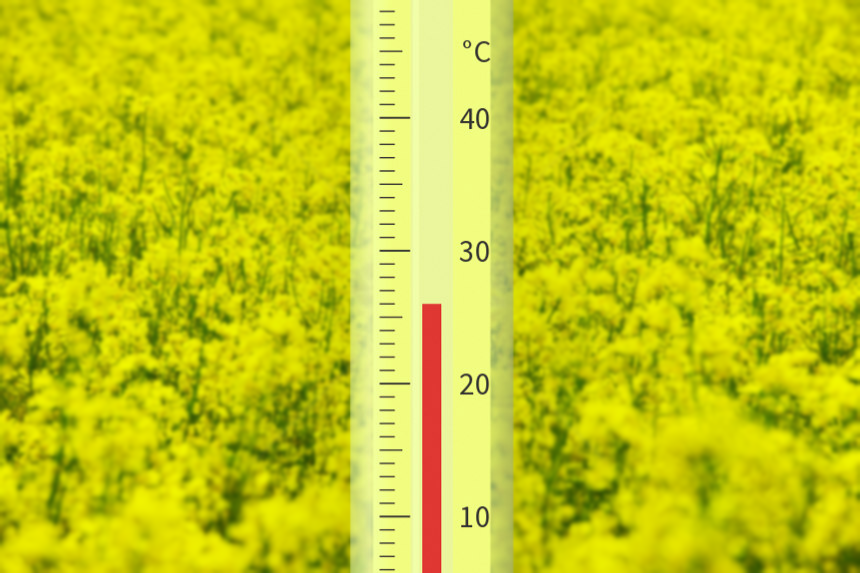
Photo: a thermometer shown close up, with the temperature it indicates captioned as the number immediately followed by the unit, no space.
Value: 26°C
